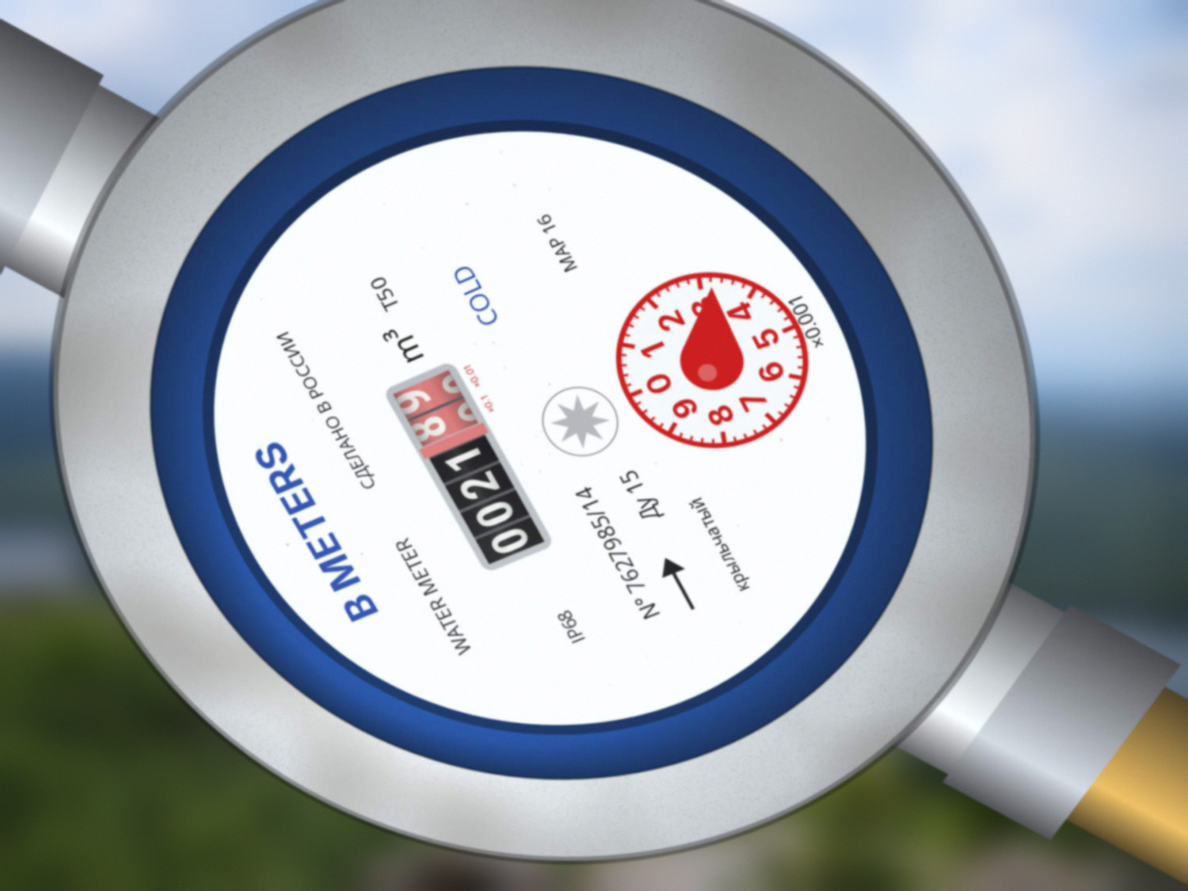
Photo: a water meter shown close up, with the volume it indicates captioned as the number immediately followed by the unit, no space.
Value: 21.893m³
